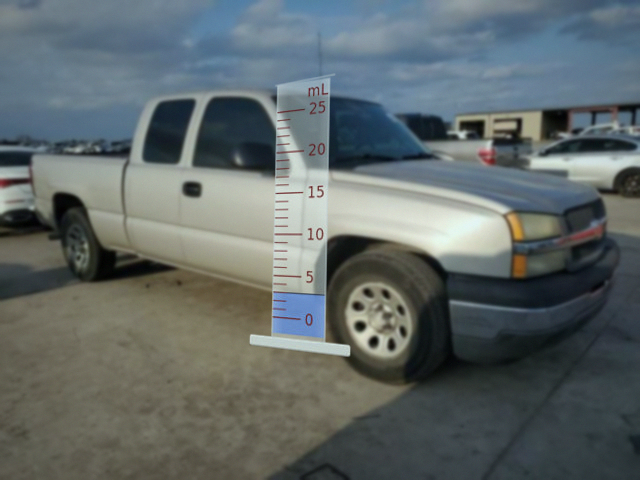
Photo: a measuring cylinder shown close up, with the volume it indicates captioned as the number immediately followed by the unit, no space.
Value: 3mL
